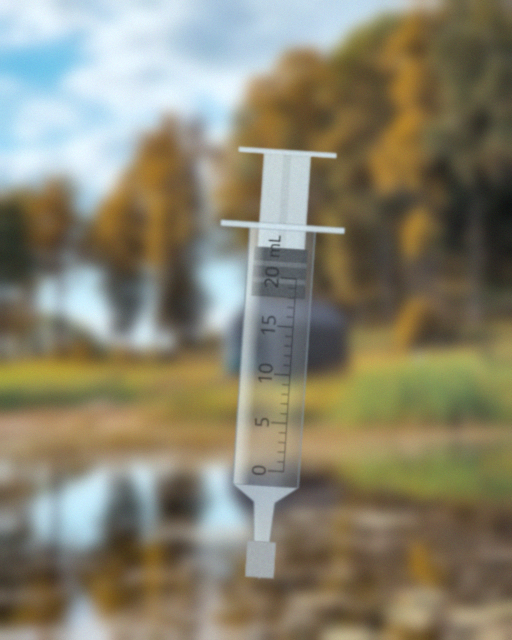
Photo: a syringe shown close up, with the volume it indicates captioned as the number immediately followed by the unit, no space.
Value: 18mL
